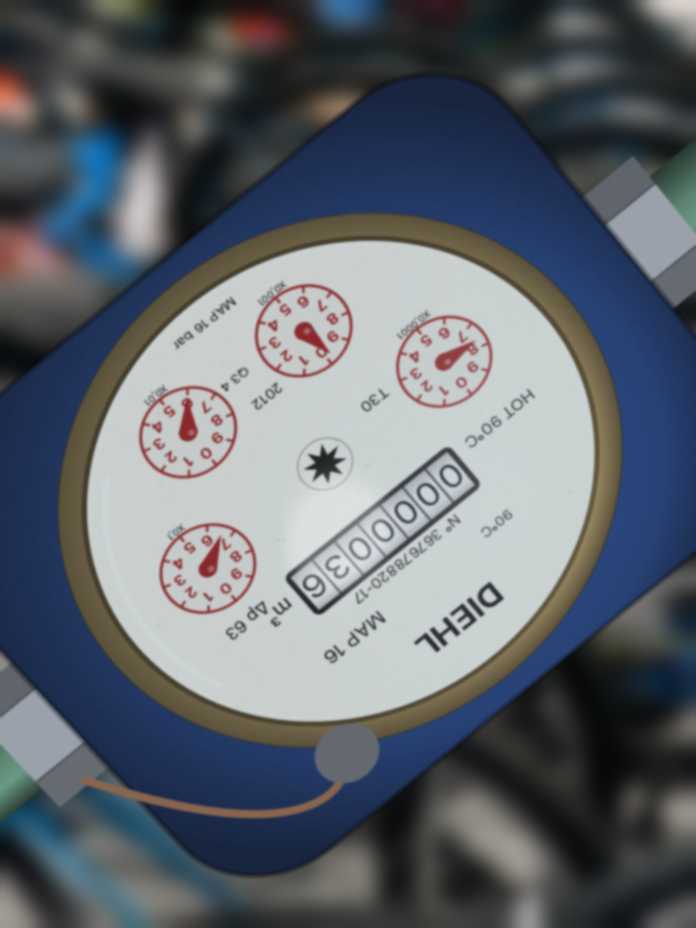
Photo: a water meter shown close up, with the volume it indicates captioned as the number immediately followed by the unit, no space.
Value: 36.6597m³
